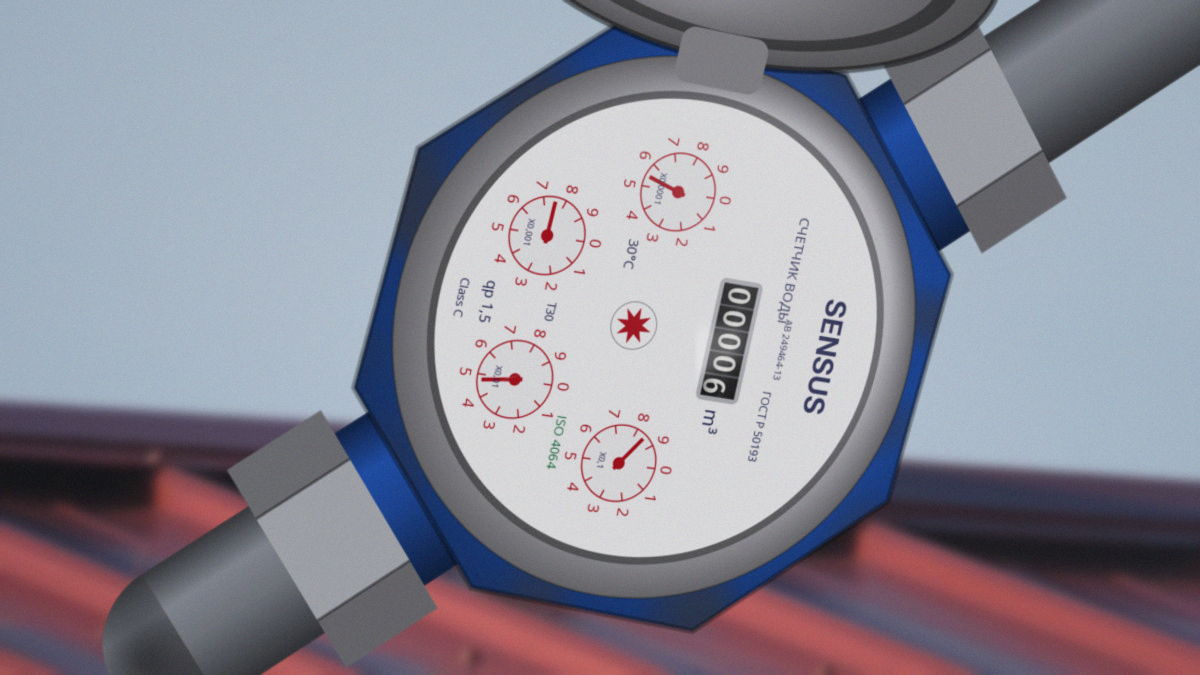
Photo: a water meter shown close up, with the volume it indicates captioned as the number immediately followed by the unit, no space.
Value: 5.8475m³
